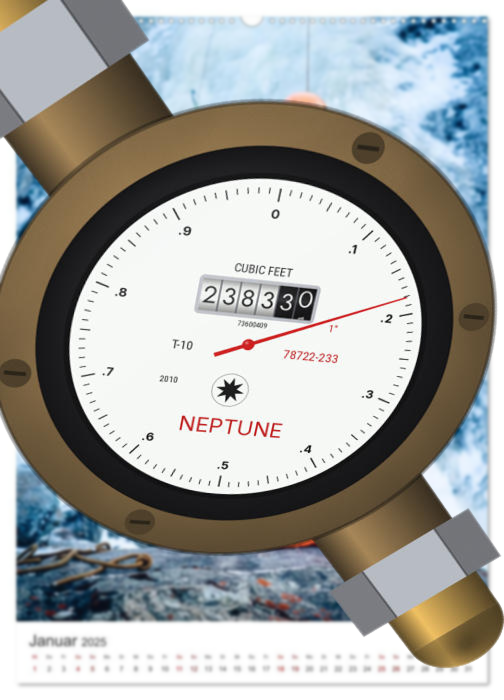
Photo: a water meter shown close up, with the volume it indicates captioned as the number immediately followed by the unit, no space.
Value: 238330.18ft³
